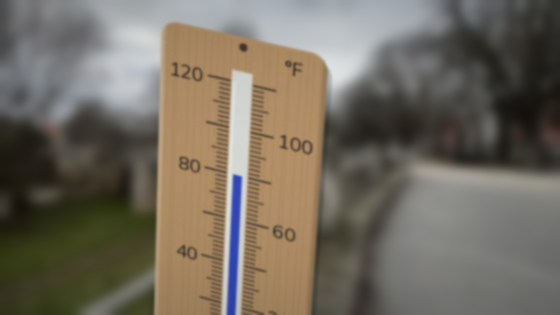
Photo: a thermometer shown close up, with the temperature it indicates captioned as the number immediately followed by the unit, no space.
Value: 80°F
